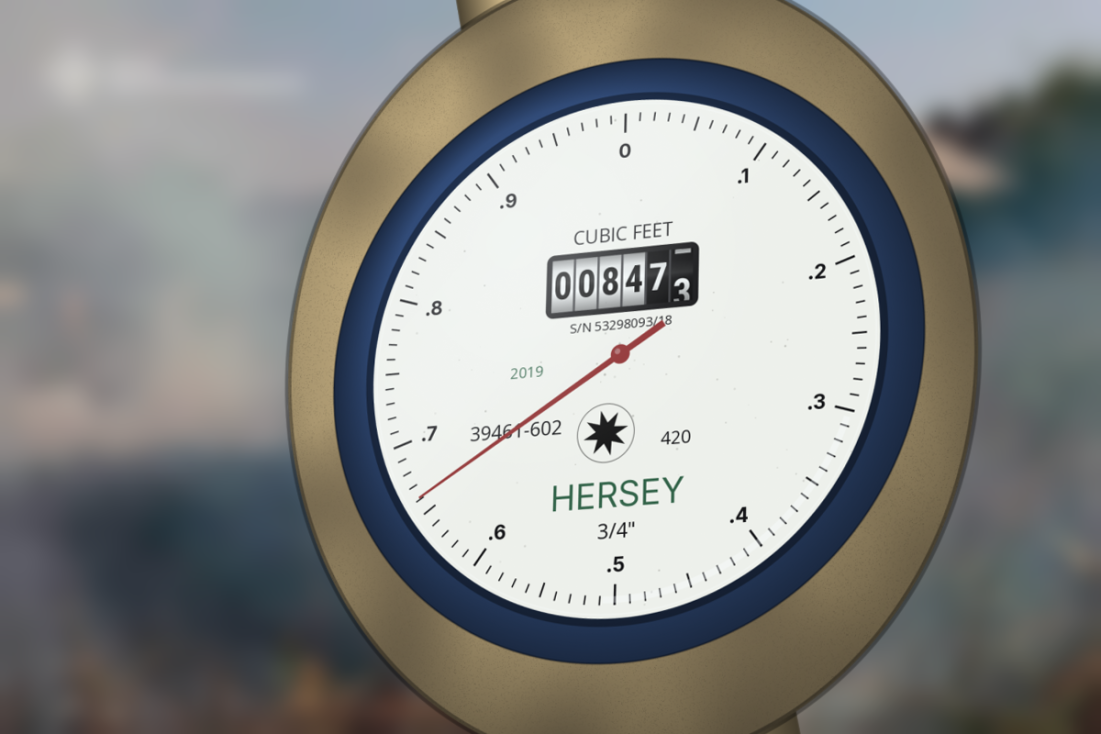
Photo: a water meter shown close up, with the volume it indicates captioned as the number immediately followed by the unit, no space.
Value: 8472.66ft³
